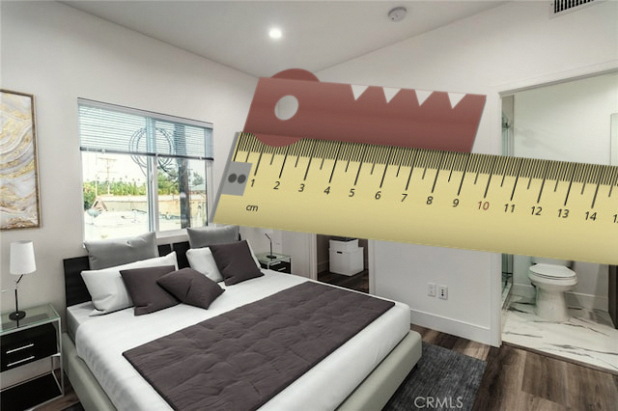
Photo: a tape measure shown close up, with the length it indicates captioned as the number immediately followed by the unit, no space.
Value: 9cm
